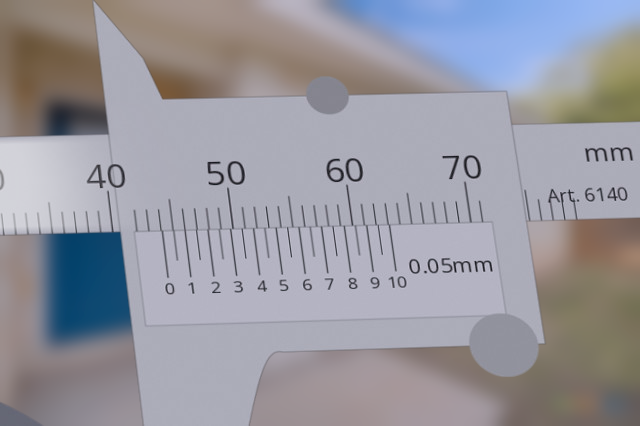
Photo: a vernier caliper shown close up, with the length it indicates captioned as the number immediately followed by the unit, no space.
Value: 44.1mm
